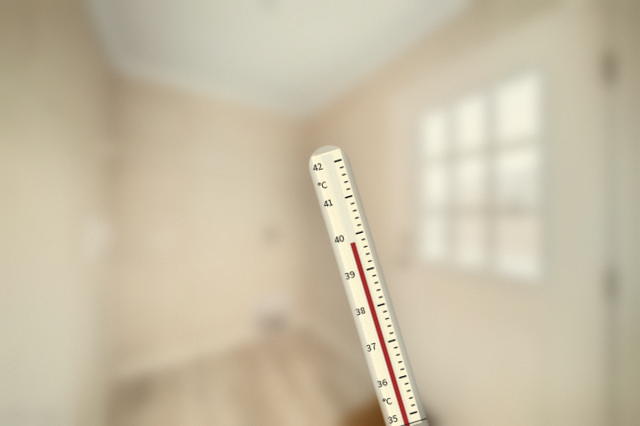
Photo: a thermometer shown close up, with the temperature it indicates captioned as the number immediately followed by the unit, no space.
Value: 39.8°C
